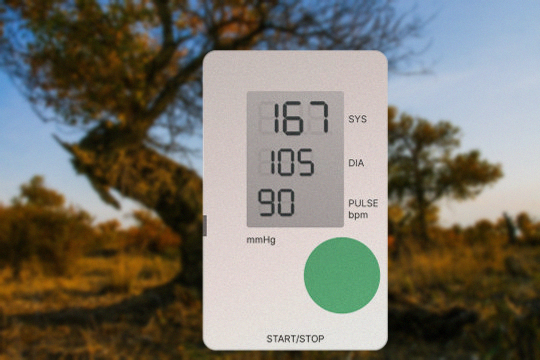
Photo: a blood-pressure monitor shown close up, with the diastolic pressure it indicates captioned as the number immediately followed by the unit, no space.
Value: 105mmHg
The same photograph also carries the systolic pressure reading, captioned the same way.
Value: 167mmHg
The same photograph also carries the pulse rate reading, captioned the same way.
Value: 90bpm
